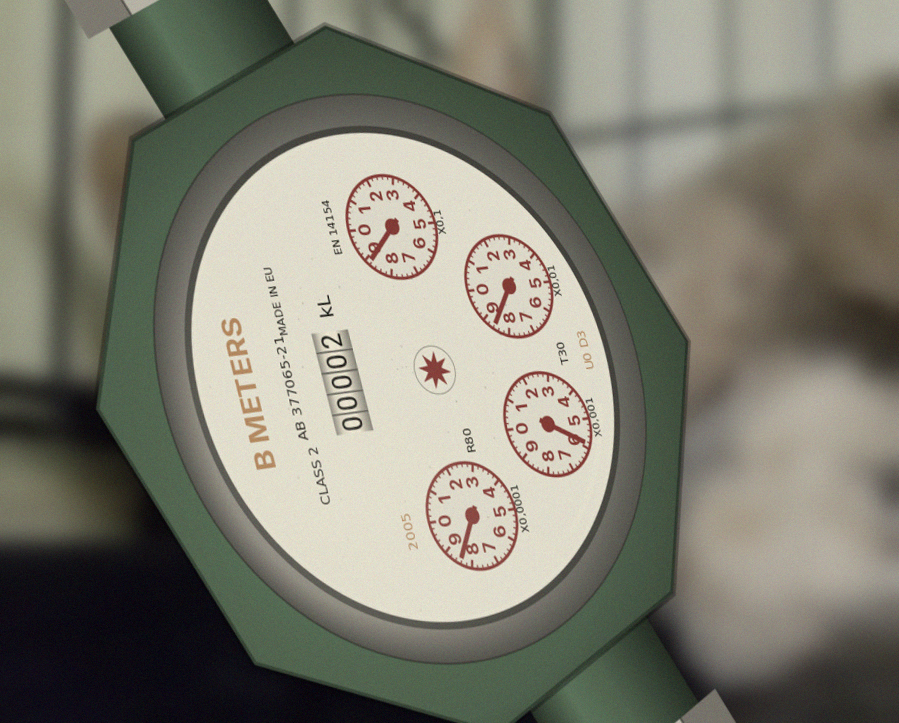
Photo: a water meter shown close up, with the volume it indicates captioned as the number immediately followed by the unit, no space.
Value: 2.8858kL
